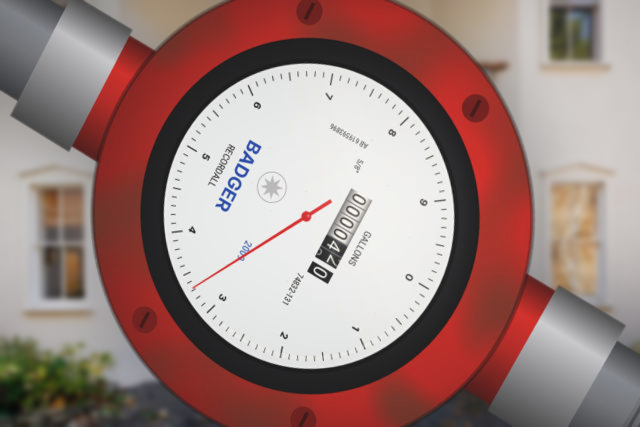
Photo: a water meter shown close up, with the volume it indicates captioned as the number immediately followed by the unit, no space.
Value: 423.3gal
